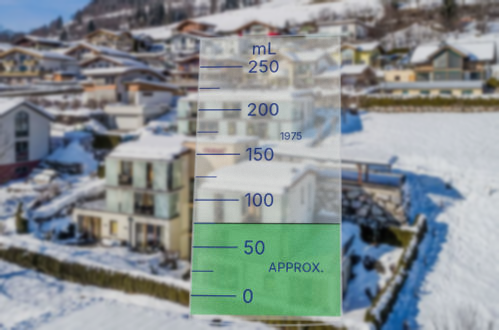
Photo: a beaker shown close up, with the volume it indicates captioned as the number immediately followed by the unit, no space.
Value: 75mL
